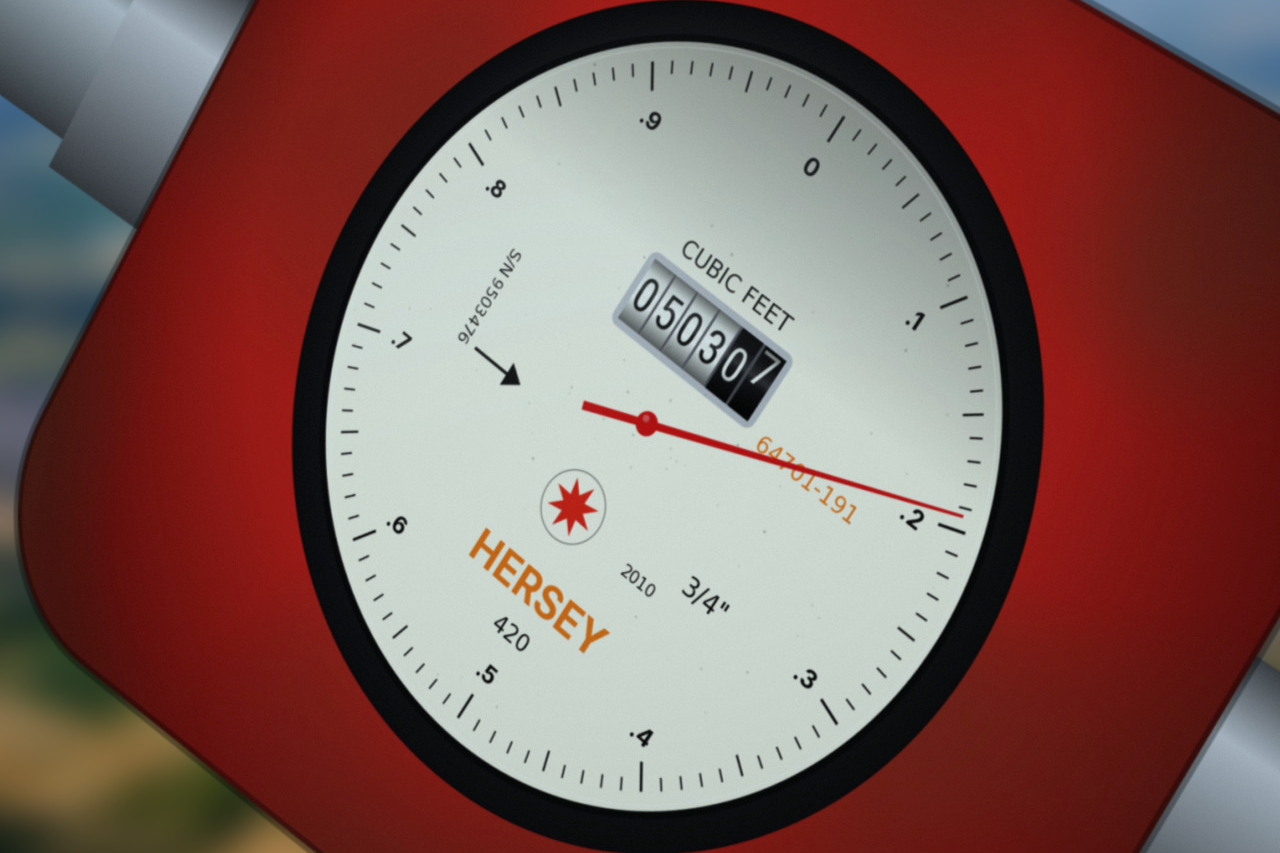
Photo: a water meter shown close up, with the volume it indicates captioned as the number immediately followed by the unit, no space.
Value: 50307.19ft³
